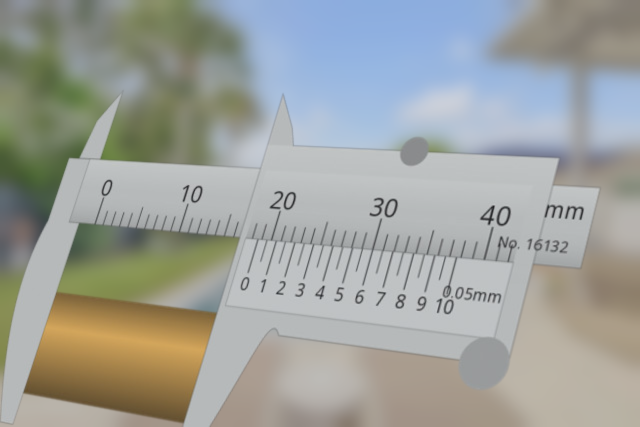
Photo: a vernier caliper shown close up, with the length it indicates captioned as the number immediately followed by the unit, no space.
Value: 18.6mm
